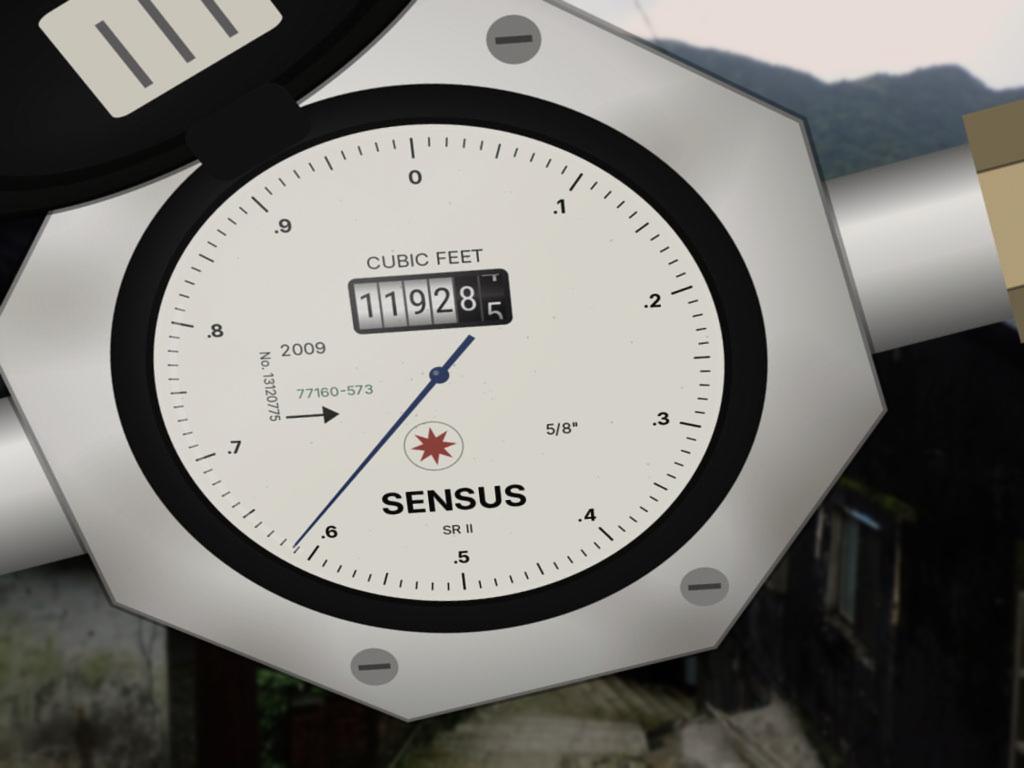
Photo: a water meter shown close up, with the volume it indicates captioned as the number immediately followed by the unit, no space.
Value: 119284.61ft³
